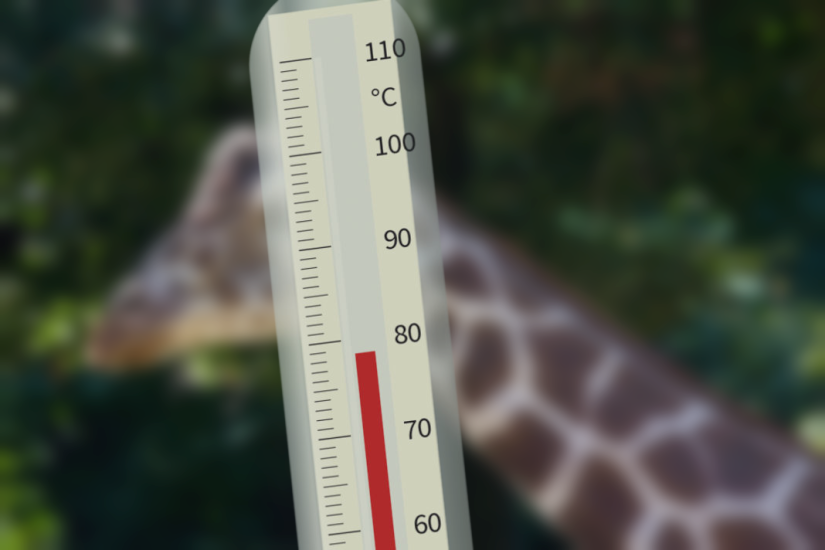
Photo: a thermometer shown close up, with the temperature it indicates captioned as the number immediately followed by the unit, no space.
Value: 78.5°C
